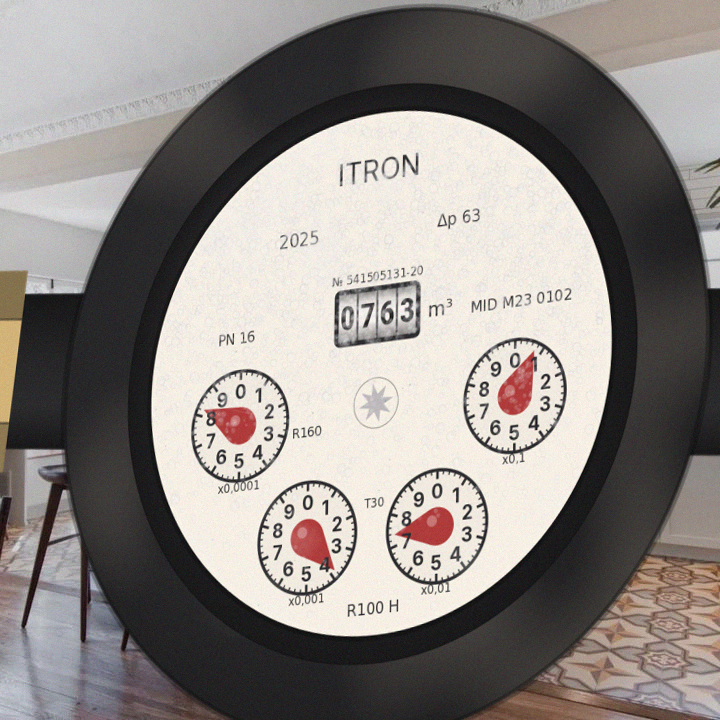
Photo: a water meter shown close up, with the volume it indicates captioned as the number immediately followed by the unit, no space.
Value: 763.0738m³
